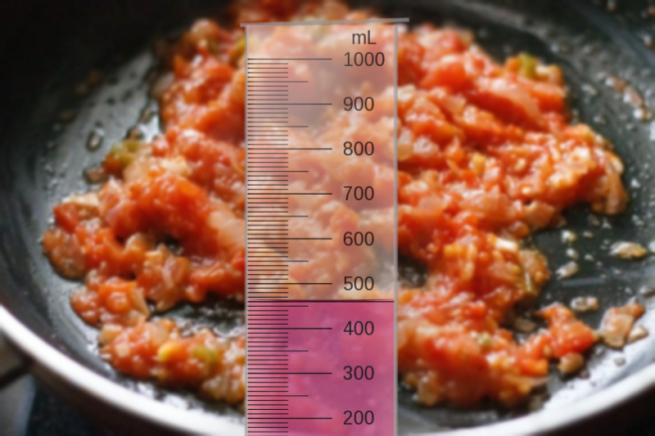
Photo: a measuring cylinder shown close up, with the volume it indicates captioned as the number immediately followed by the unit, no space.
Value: 460mL
